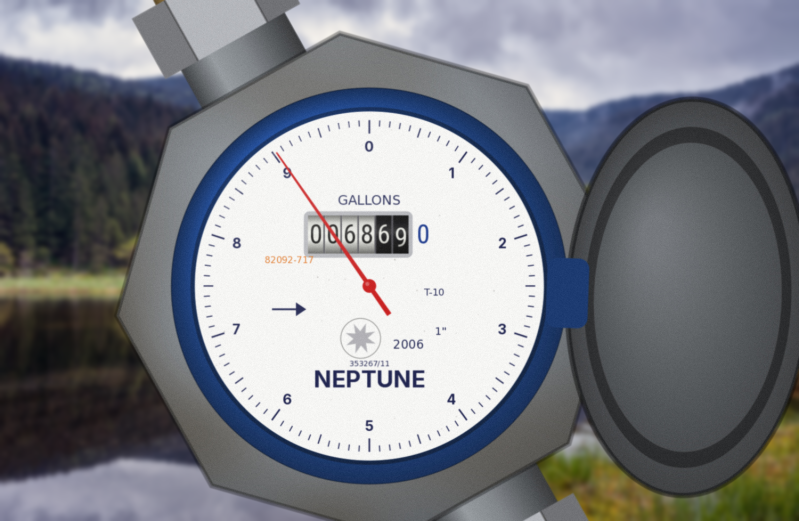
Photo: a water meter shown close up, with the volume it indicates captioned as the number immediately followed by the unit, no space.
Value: 68689.0gal
